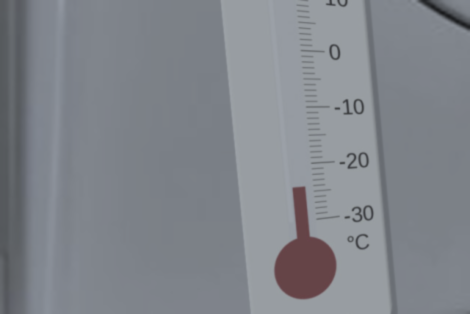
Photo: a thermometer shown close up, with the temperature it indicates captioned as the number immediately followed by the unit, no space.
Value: -24°C
